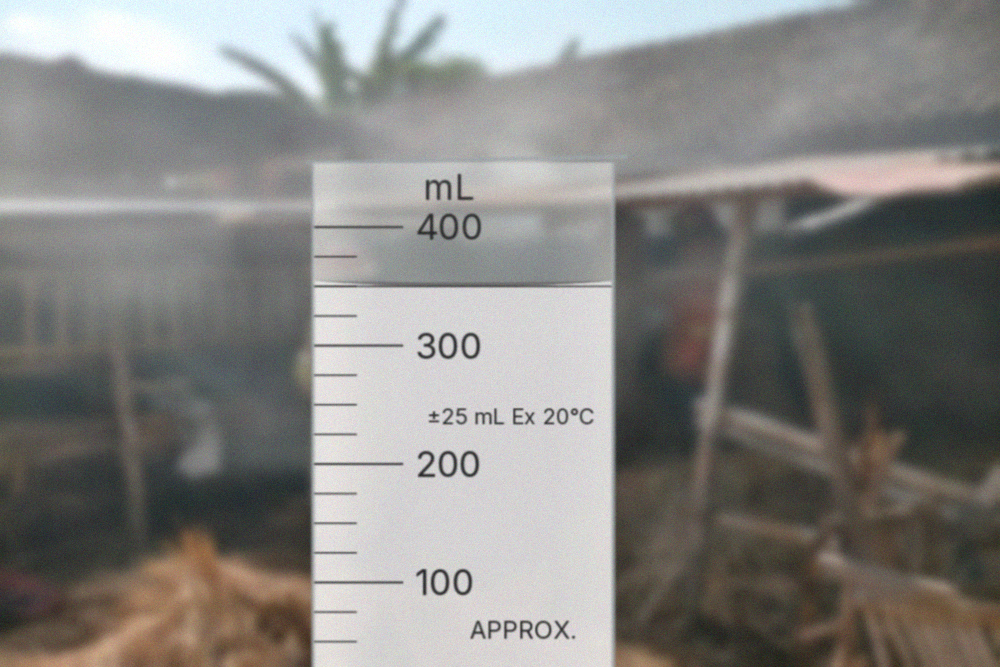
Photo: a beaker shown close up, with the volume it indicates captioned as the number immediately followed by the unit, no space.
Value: 350mL
